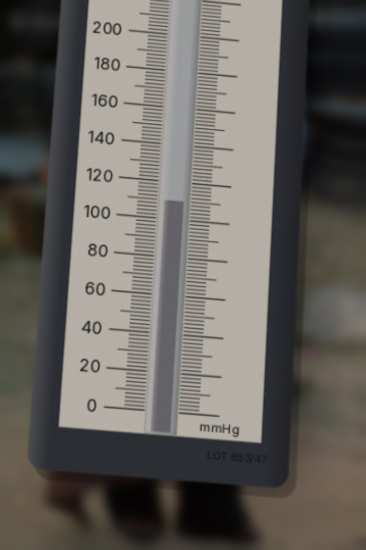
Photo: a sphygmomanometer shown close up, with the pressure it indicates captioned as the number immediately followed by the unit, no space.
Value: 110mmHg
